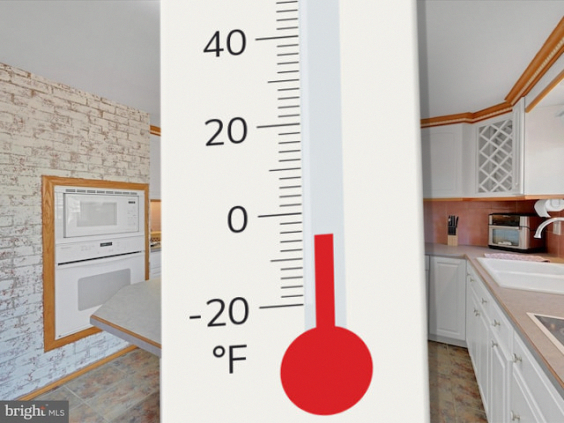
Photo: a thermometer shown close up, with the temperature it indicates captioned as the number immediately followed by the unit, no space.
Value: -5°F
